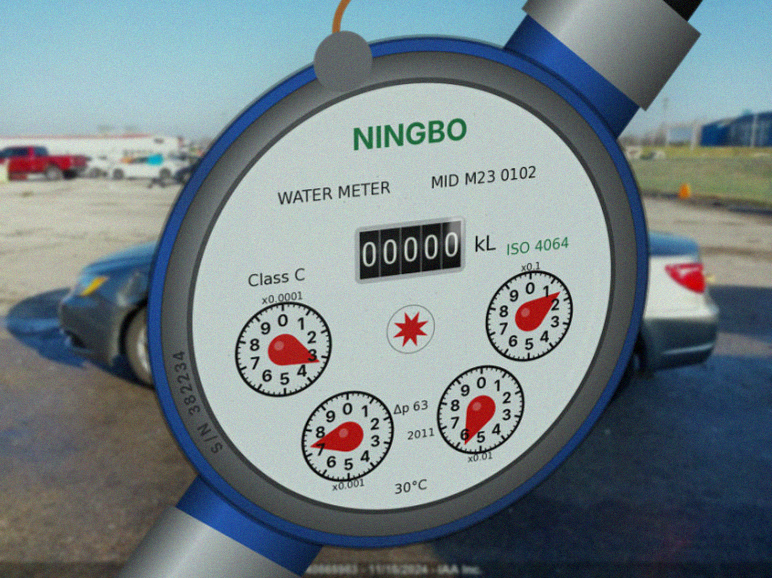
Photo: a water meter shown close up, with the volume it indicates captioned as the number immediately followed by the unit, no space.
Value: 0.1573kL
